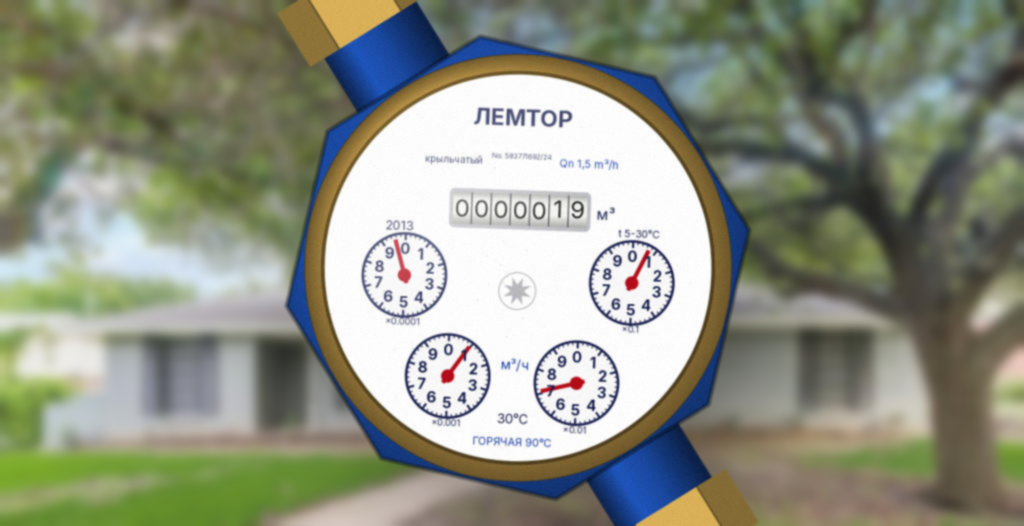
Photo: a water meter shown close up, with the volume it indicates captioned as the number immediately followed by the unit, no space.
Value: 19.0709m³
